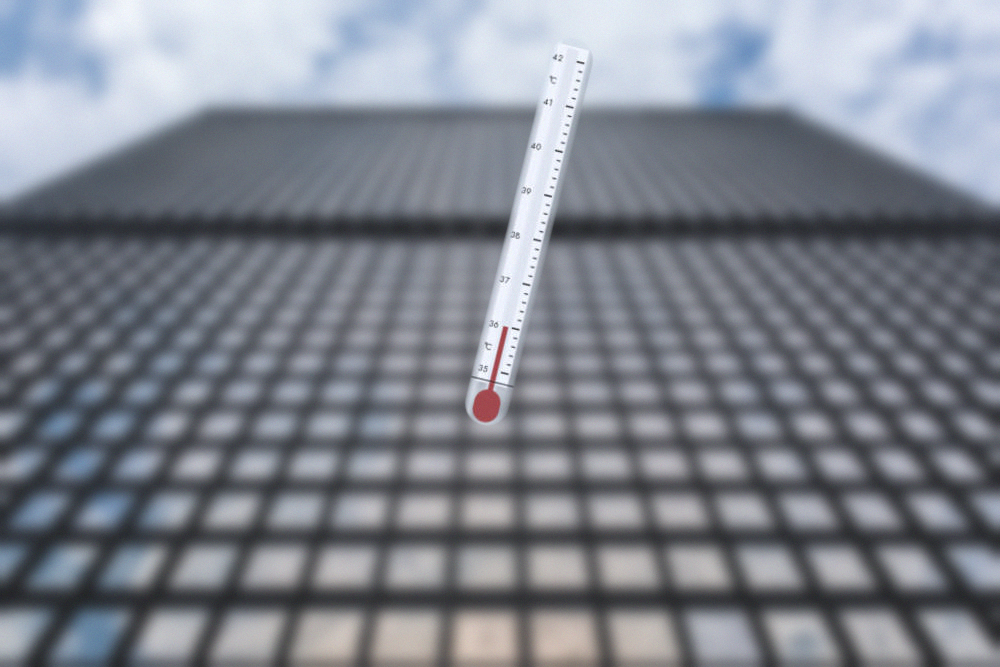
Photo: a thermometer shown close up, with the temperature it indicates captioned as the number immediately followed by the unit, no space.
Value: 36°C
